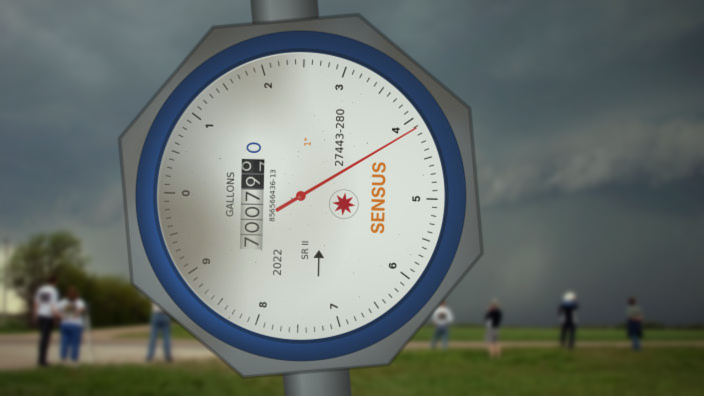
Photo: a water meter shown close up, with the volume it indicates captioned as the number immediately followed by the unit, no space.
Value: 7007964.1gal
